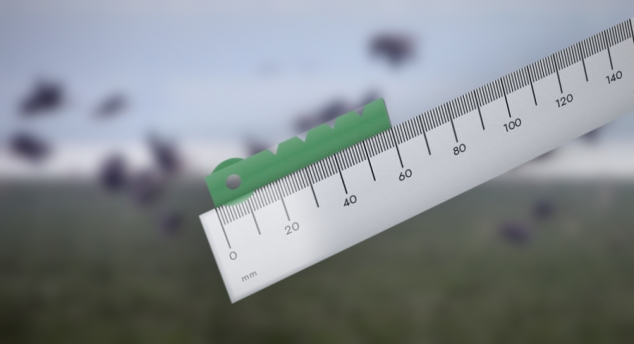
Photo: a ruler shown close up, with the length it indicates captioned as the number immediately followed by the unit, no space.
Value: 60mm
